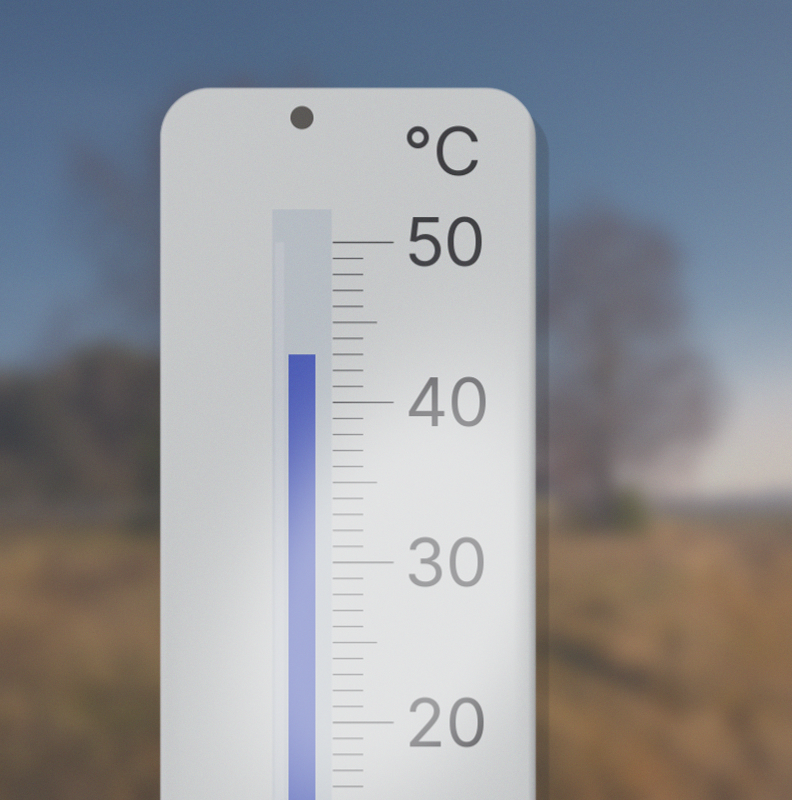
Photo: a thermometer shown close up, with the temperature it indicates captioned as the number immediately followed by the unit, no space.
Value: 43°C
